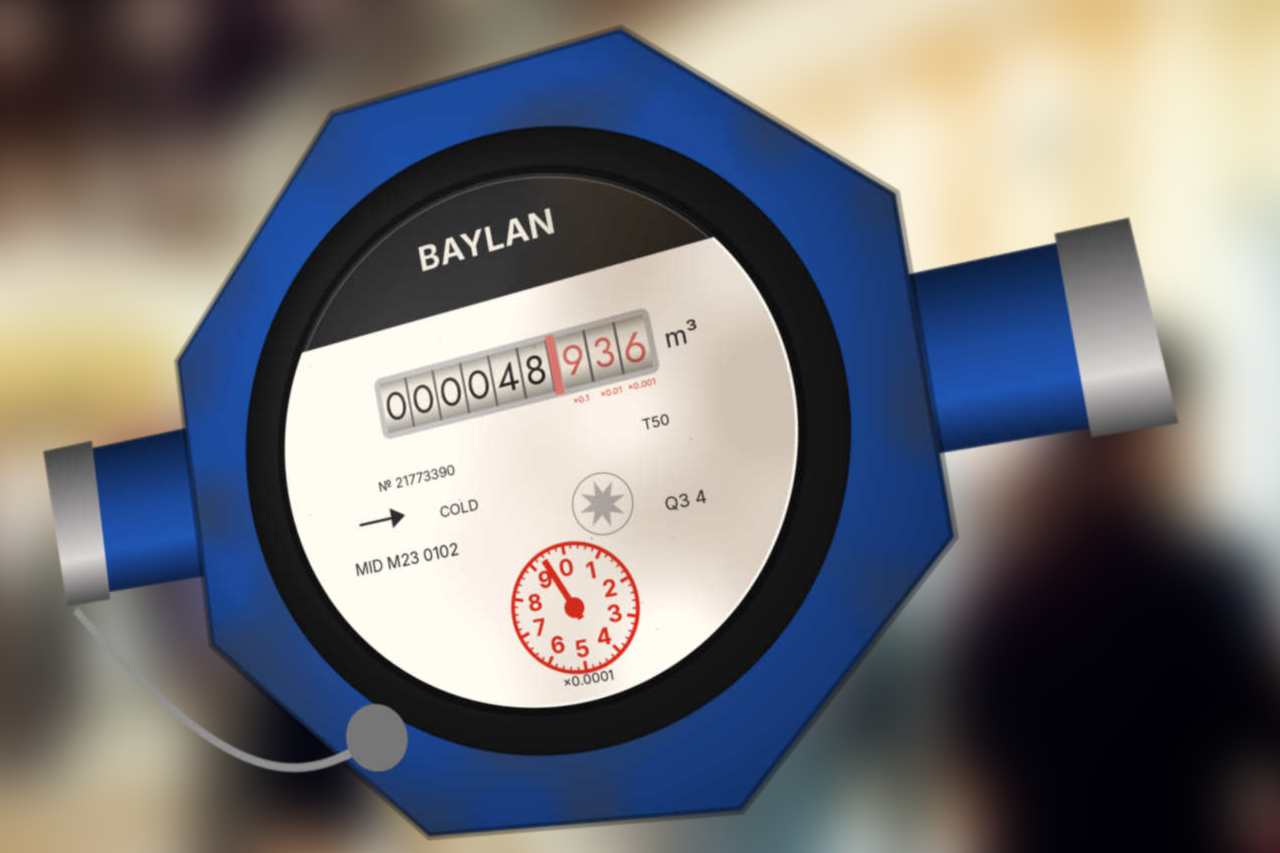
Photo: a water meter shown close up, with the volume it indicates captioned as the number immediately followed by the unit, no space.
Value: 48.9359m³
